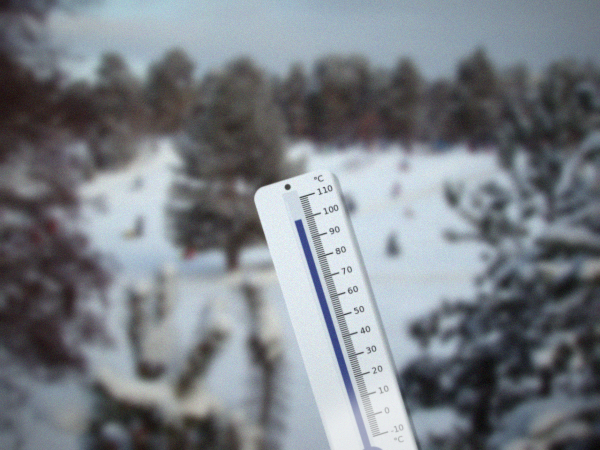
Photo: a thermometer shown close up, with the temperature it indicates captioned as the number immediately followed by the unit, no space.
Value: 100°C
